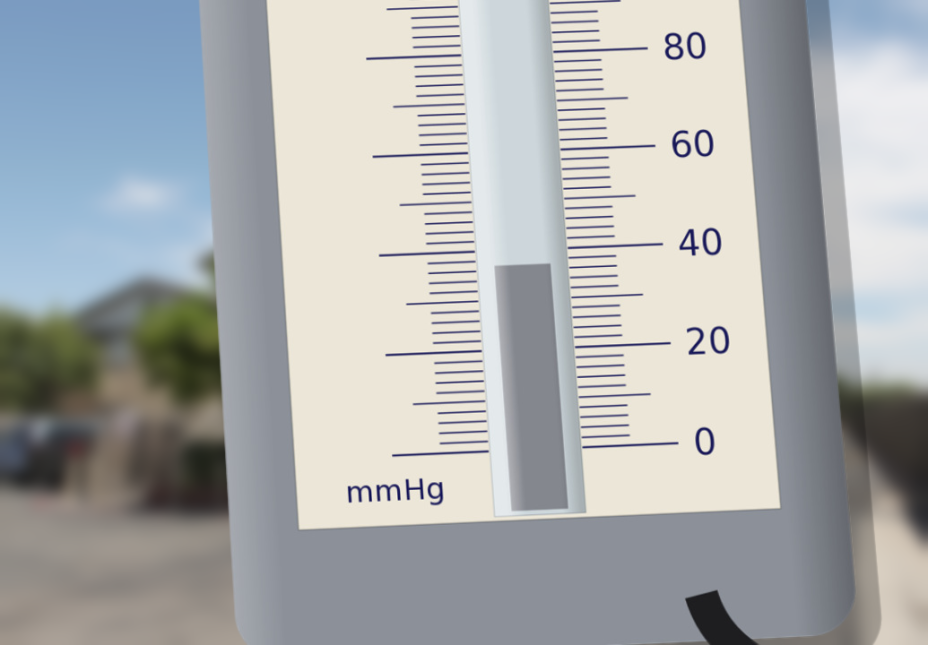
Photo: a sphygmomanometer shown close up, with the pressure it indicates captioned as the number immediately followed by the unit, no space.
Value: 37mmHg
